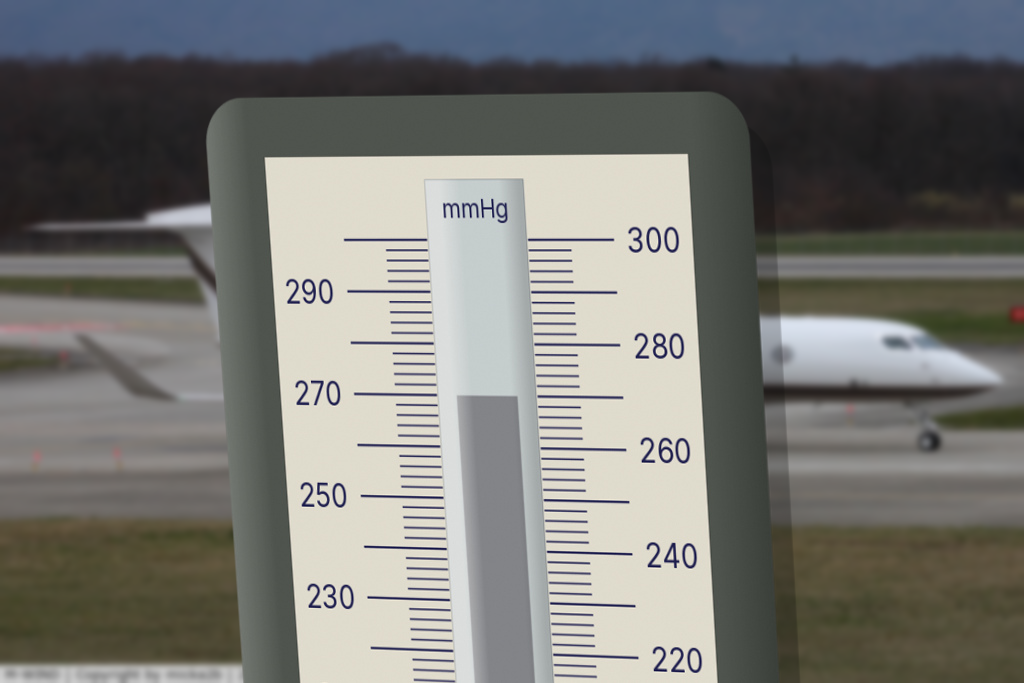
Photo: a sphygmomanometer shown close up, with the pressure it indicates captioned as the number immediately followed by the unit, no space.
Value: 270mmHg
